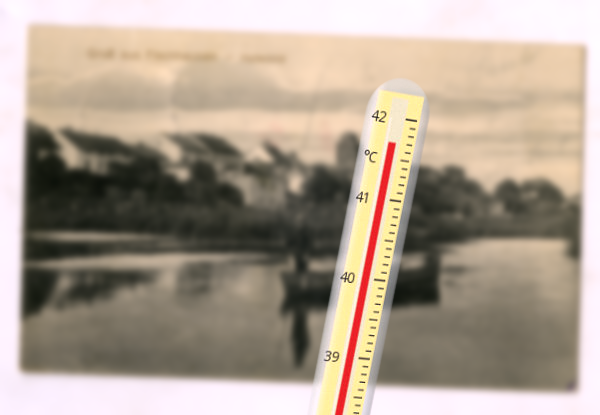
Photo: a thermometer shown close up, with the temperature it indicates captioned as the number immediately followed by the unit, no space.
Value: 41.7°C
